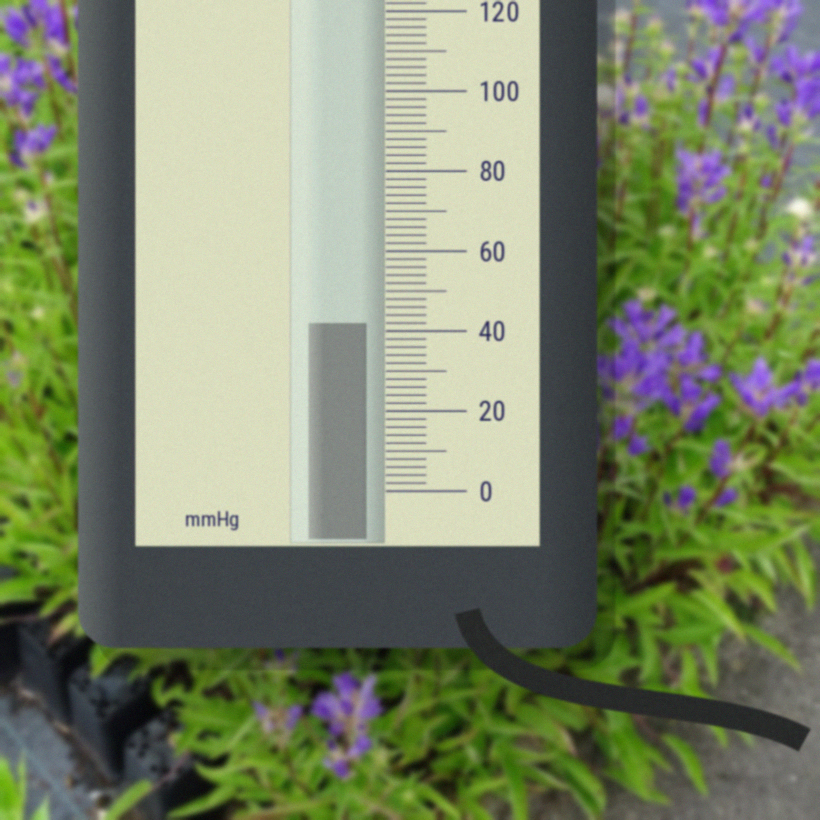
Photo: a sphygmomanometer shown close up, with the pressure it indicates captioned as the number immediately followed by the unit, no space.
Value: 42mmHg
